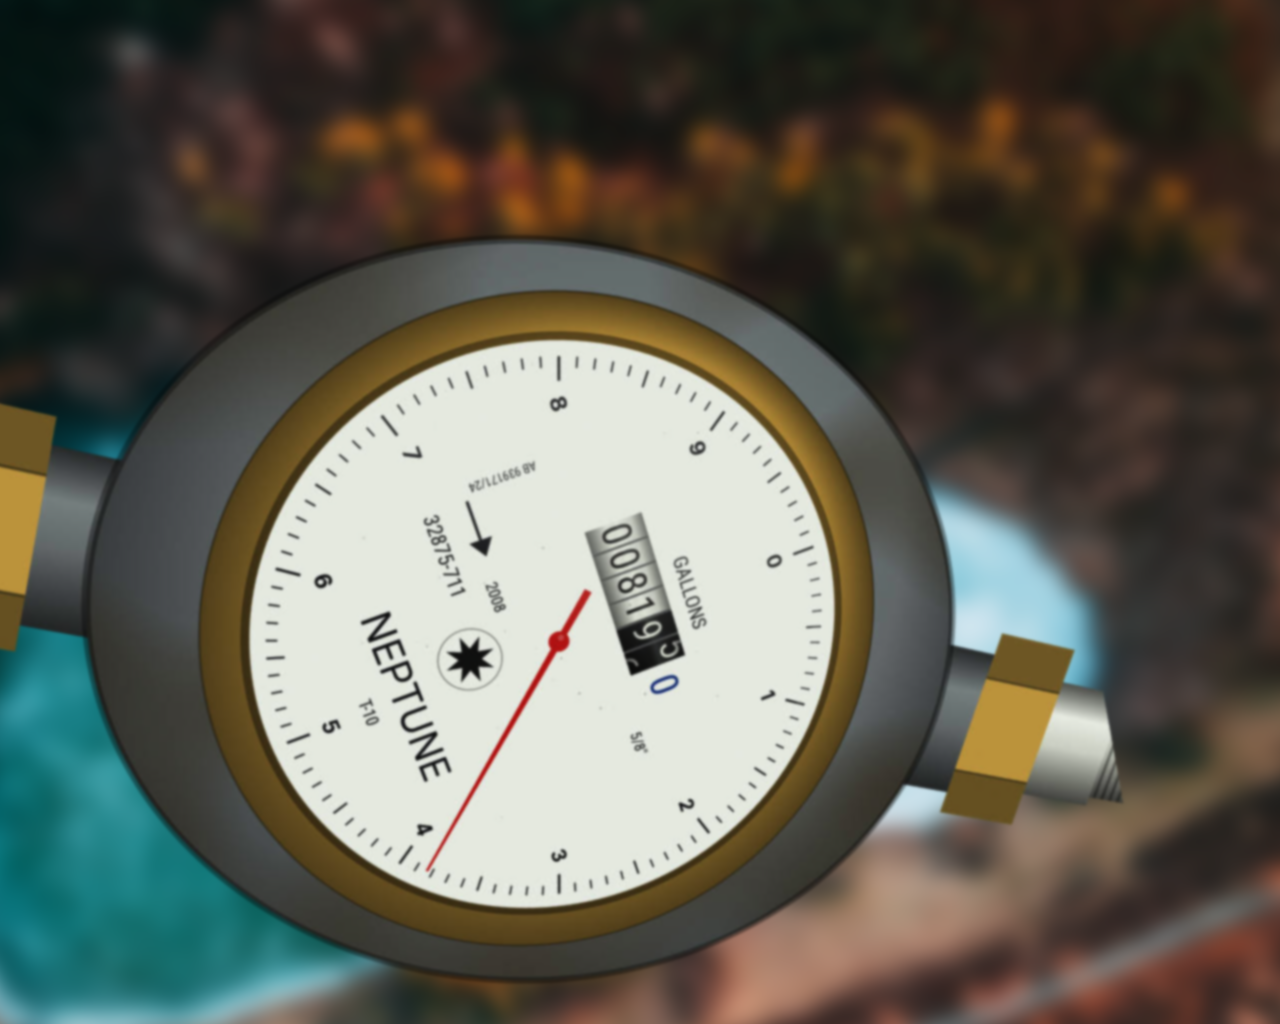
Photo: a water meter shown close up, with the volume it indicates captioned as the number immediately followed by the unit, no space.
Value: 81953.8gal
